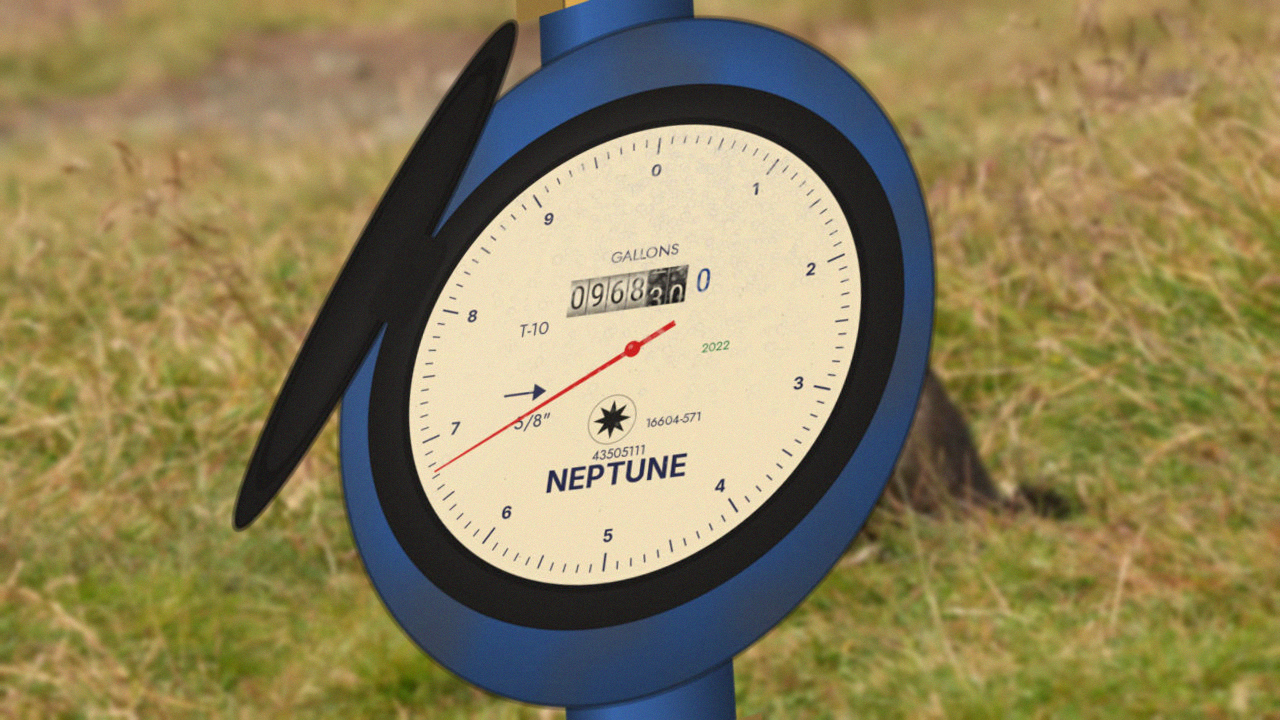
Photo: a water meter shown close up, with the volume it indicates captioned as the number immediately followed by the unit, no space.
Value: 968296.7gal
